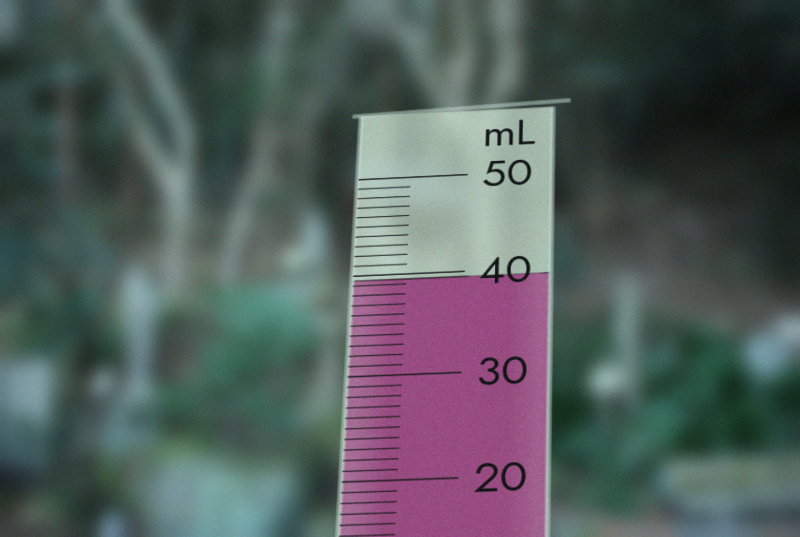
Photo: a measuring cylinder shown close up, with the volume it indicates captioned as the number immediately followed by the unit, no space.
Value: 39.5mL
